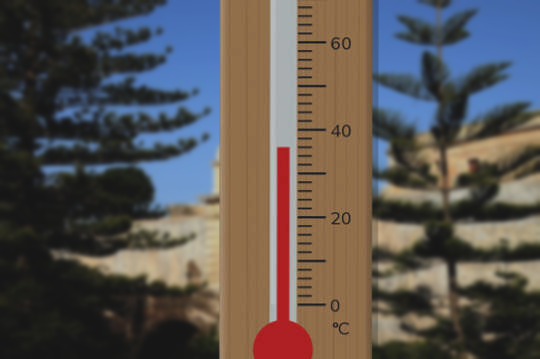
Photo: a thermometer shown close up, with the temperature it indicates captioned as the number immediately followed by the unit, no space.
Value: 36°C
